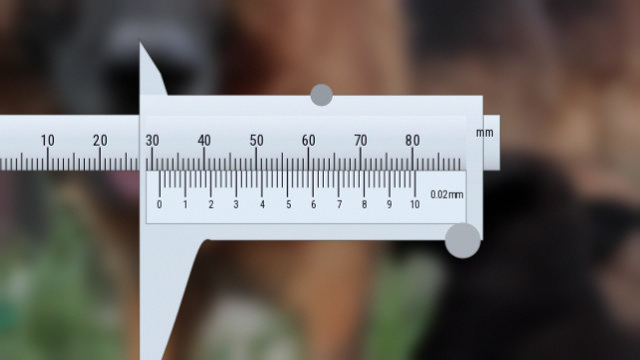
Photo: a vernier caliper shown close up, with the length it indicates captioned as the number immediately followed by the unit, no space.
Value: 31.5mm
